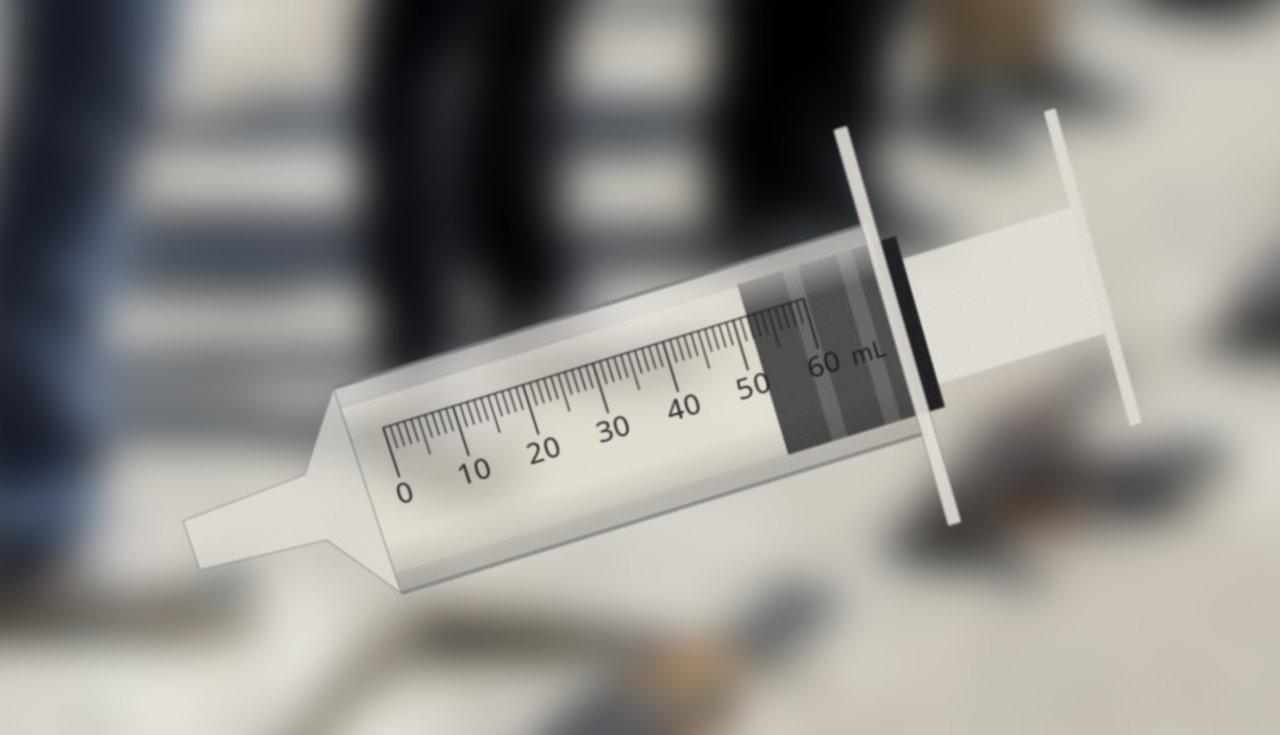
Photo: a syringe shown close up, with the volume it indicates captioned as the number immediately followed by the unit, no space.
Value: 52mL
